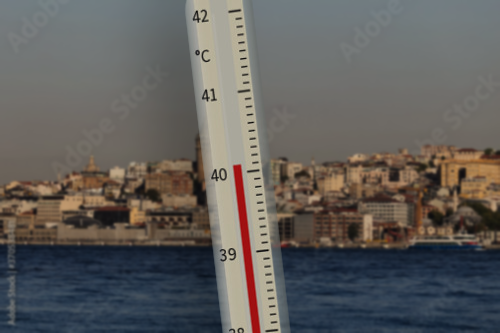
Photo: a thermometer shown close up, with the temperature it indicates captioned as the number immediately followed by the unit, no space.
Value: 40.1°C
